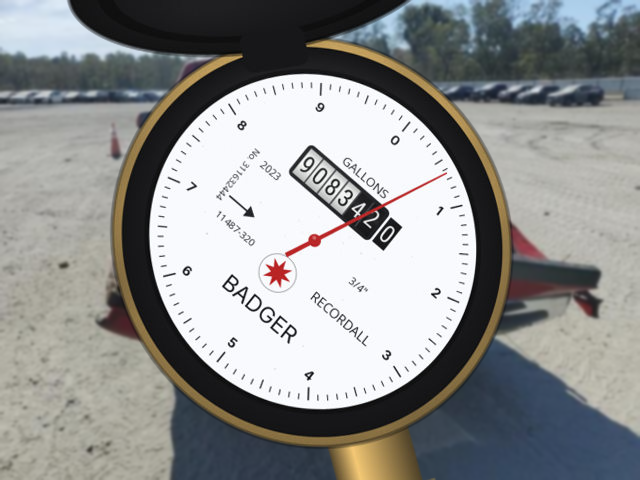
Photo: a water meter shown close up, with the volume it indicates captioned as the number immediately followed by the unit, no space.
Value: 9083420.6gal
